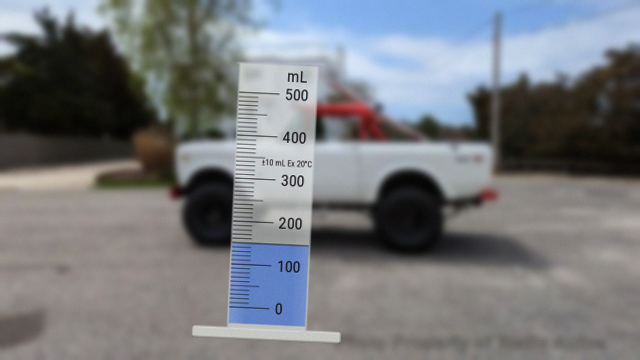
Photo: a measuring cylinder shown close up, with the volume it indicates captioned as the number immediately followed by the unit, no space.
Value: 150mL
